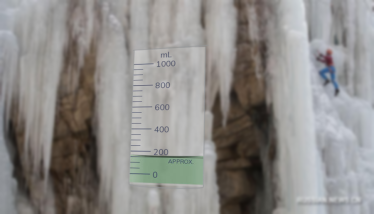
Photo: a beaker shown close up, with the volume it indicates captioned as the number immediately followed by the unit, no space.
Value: 150mL
